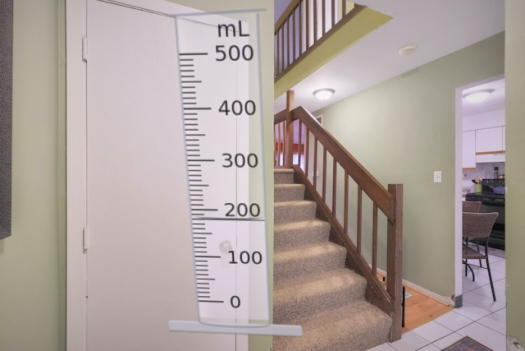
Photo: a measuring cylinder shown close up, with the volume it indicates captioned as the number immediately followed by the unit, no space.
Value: 180mL
